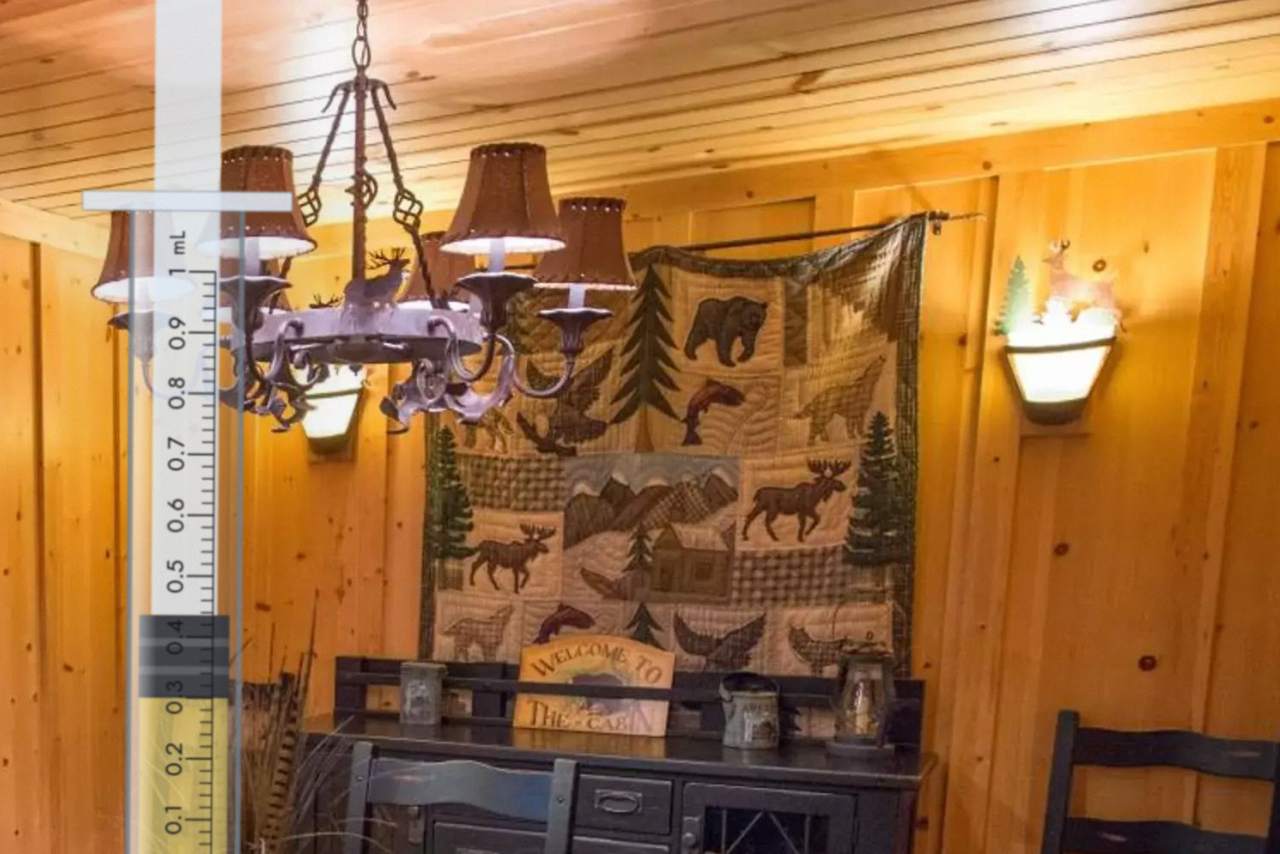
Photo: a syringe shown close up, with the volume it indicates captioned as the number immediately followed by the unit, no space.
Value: 0.3mL
